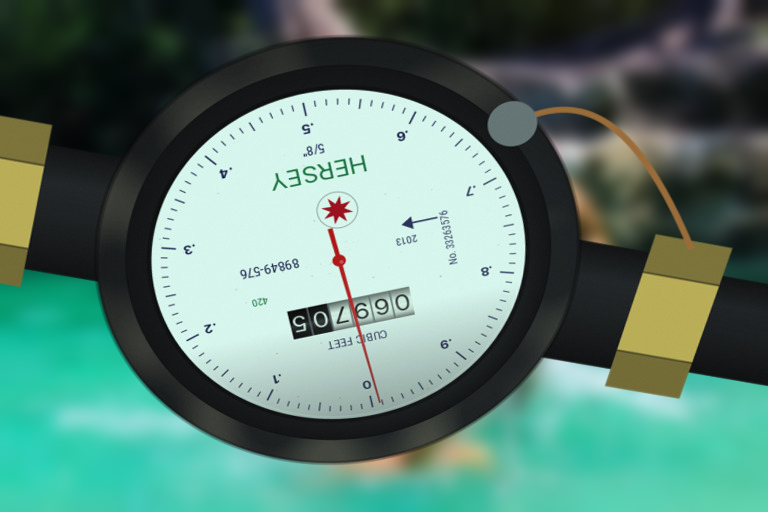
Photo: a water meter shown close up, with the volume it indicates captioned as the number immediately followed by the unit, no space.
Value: 69704.99ft³
